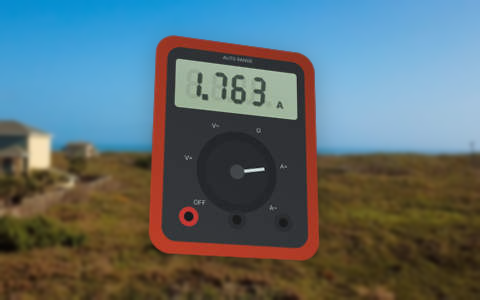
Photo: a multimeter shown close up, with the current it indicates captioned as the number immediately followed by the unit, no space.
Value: 1.763A
